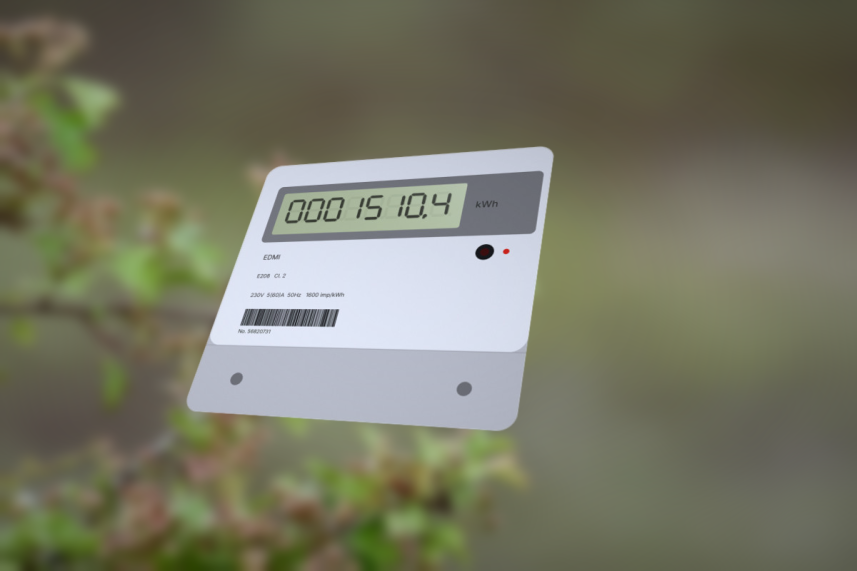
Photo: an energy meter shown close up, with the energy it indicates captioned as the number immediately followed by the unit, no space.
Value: 1510.4kWh
